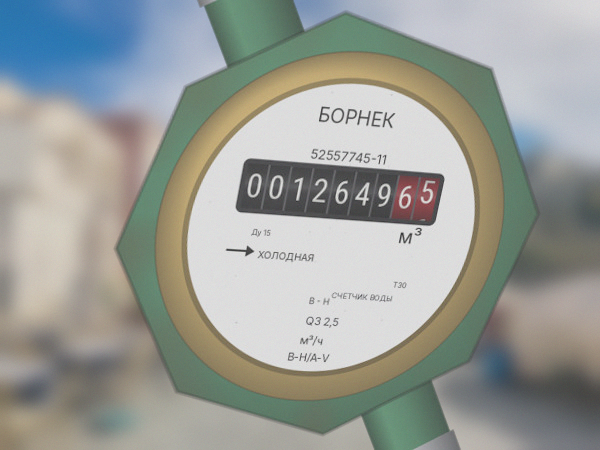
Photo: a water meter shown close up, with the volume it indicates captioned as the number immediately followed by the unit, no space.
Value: 12649.65m³
